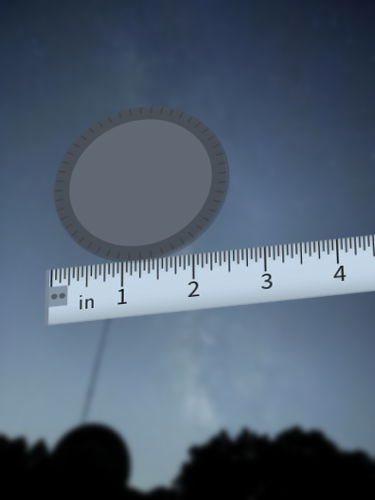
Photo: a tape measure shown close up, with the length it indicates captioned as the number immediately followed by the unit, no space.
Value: 2.5in
